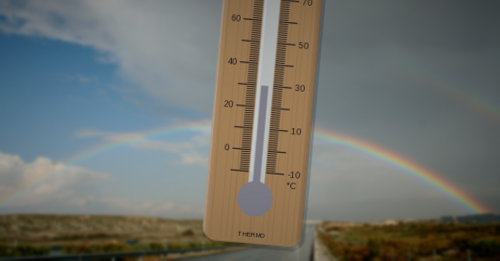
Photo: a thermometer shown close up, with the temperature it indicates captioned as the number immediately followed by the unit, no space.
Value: 30°C
